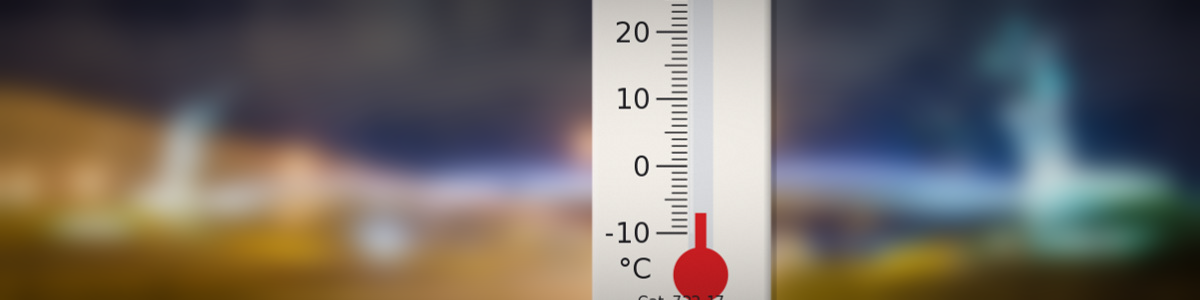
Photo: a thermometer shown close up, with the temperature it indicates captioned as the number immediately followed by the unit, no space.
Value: -7°C
